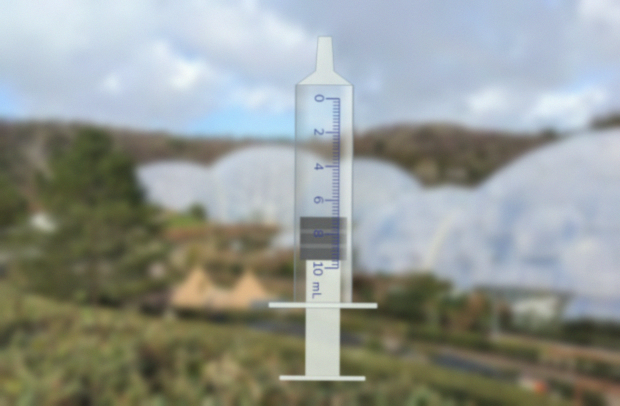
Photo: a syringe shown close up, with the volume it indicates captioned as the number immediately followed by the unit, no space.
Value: 7mL
